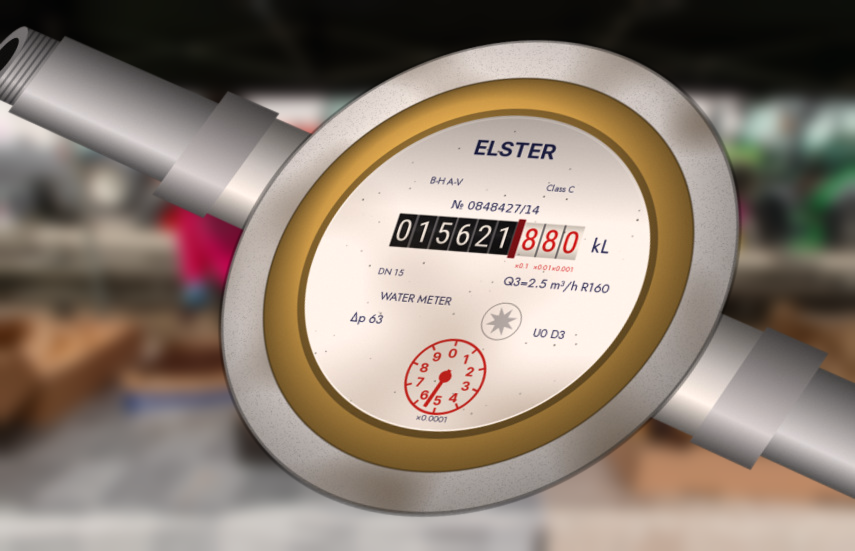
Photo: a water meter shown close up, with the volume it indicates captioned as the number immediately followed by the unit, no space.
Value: 15621.8805kL
